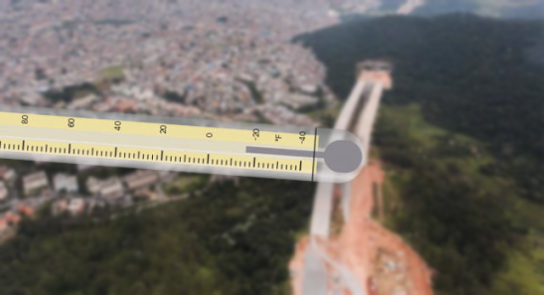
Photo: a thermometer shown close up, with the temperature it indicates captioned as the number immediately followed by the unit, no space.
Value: -16°F
